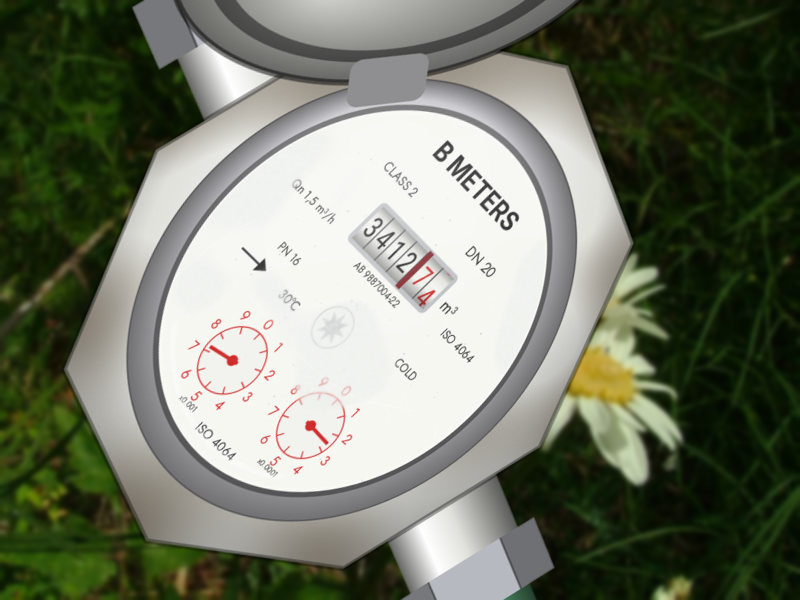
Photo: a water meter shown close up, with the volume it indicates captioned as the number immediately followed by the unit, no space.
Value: 3412.7372m³
